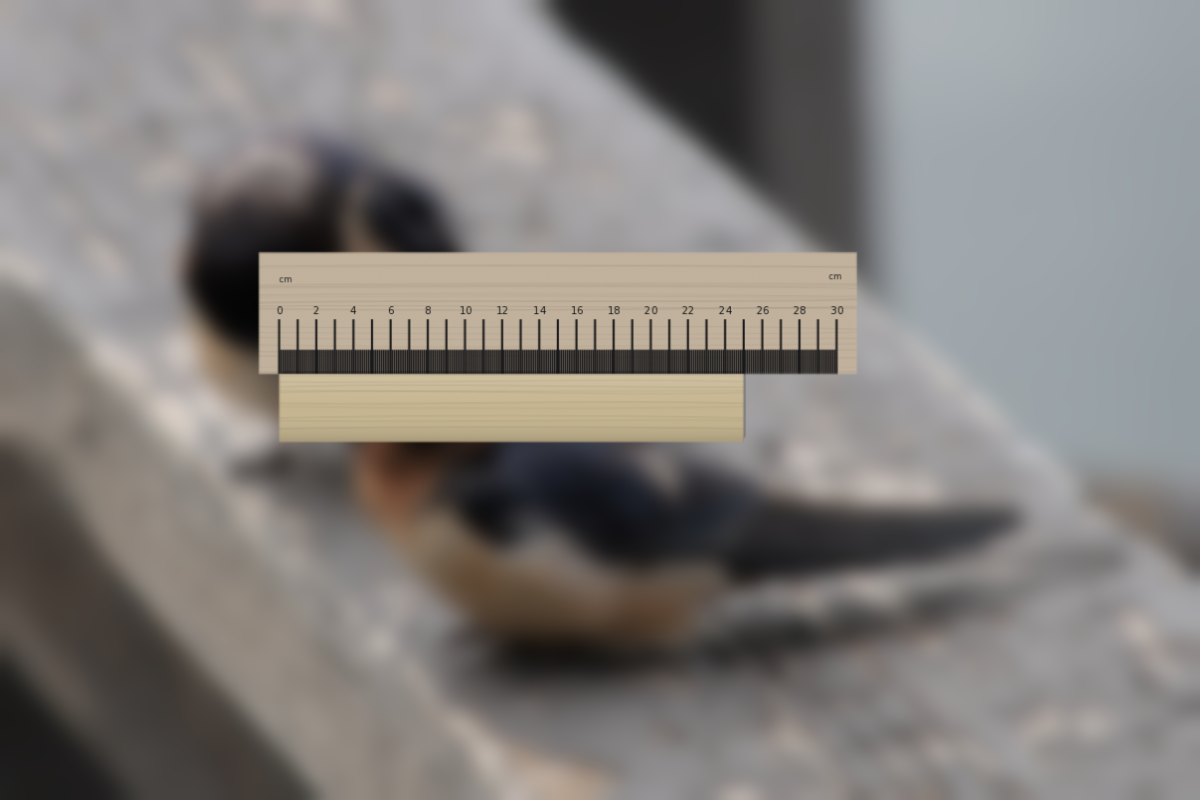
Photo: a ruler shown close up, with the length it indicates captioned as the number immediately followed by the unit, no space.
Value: 25cm
